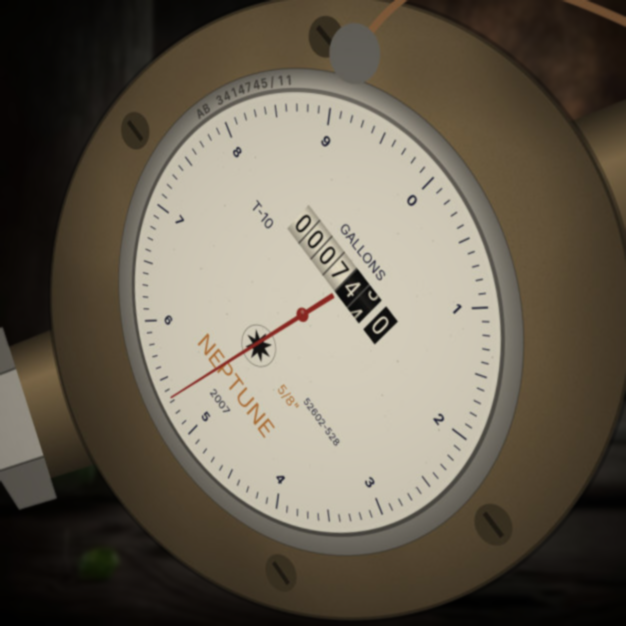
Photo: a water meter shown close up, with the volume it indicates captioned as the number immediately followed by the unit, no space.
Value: 7435.3gal
